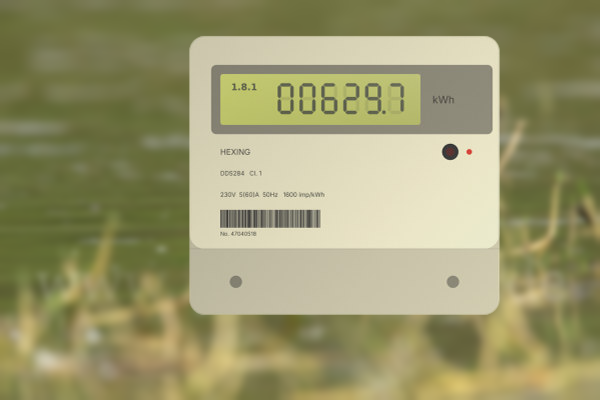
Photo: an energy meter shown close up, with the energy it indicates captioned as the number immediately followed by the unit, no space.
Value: 629.7kWh
